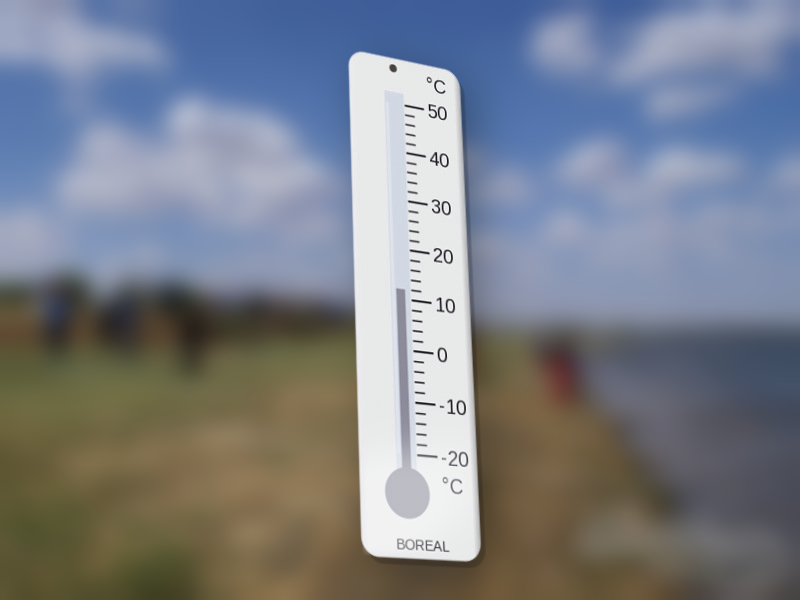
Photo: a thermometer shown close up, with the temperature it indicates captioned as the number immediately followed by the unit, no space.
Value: 12°C
